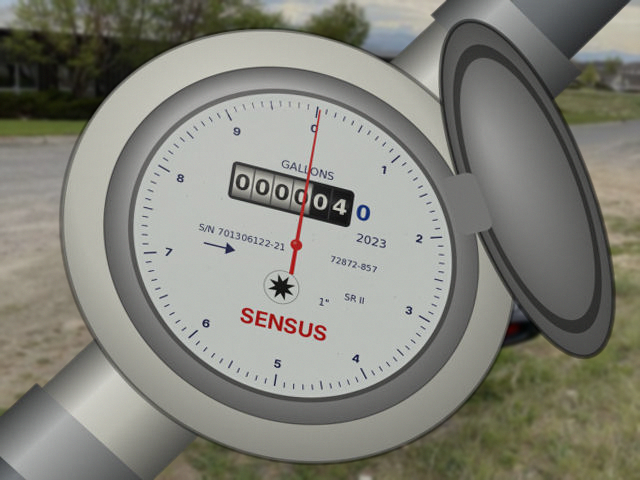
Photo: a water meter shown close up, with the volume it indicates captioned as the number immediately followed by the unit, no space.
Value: 40.0gal
